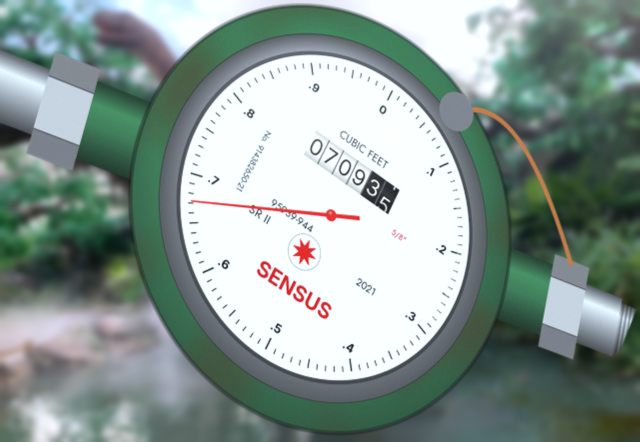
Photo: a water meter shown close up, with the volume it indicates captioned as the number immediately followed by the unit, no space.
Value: 70934.67ft³
